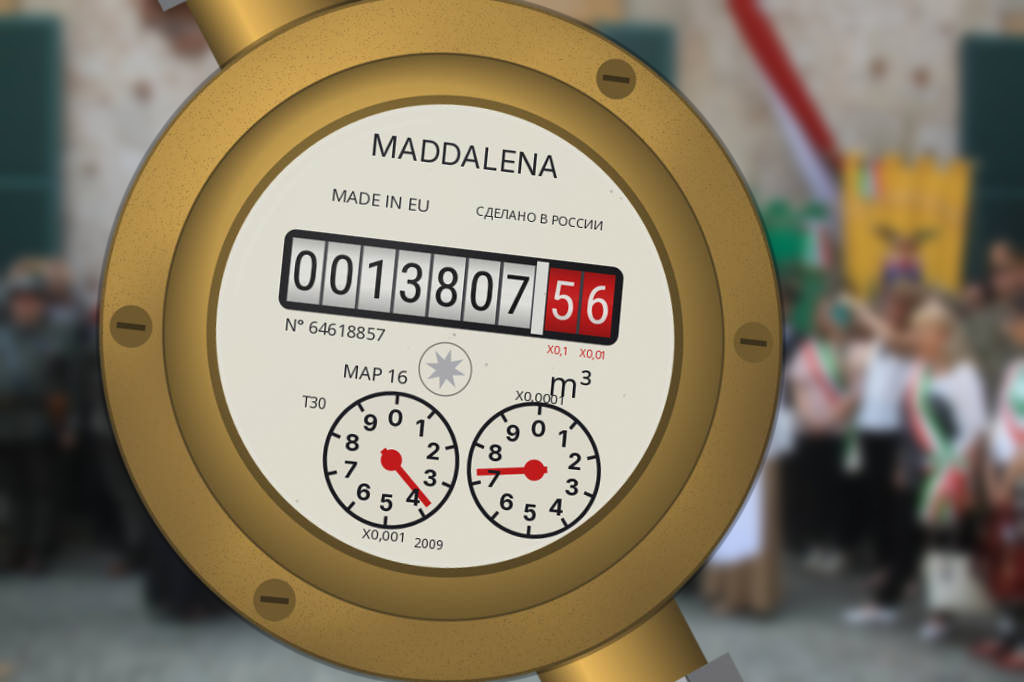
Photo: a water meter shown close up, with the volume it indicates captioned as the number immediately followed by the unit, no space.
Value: 13807.5637m³
